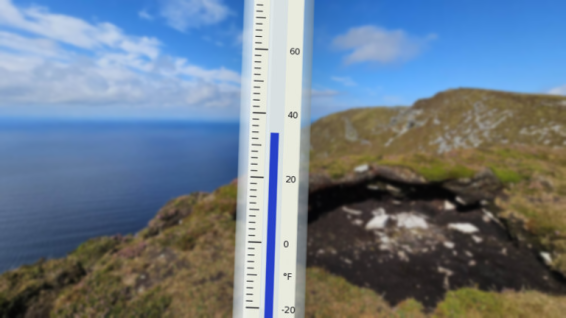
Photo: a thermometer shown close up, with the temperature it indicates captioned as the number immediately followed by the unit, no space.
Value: 34°F
